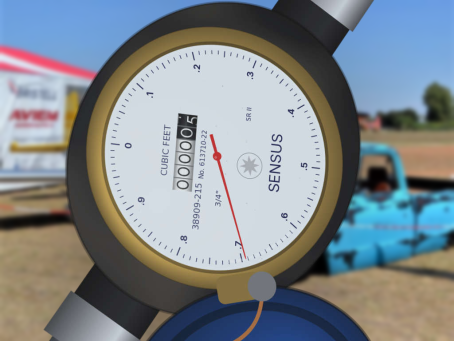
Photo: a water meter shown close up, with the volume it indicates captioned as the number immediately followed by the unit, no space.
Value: 4.69ft³
